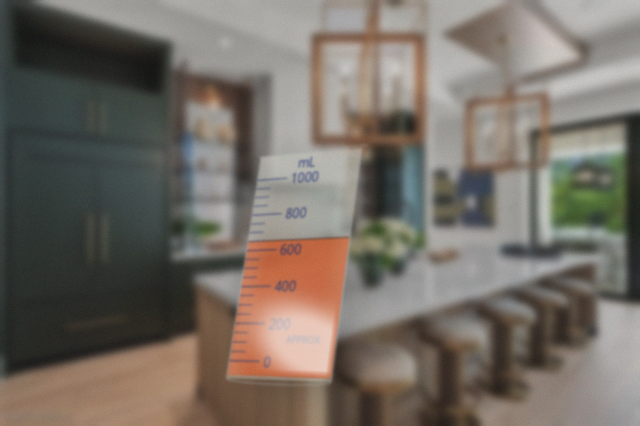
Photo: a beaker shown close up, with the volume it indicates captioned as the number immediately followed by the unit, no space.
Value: 650mL
